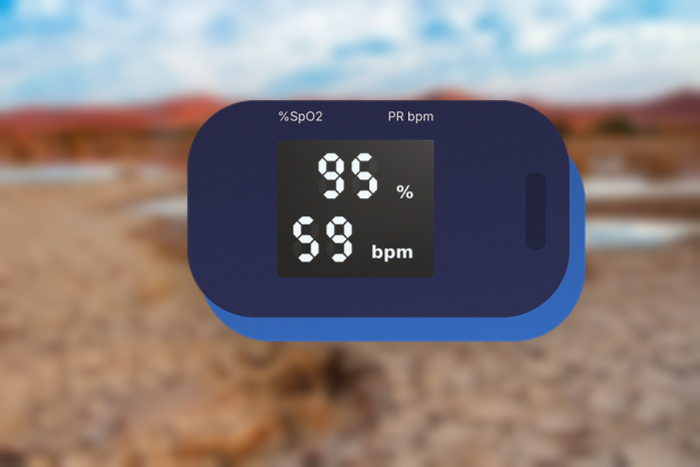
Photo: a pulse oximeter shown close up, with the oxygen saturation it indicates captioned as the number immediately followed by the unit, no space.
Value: 95%
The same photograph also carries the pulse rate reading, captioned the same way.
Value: 59bpm
